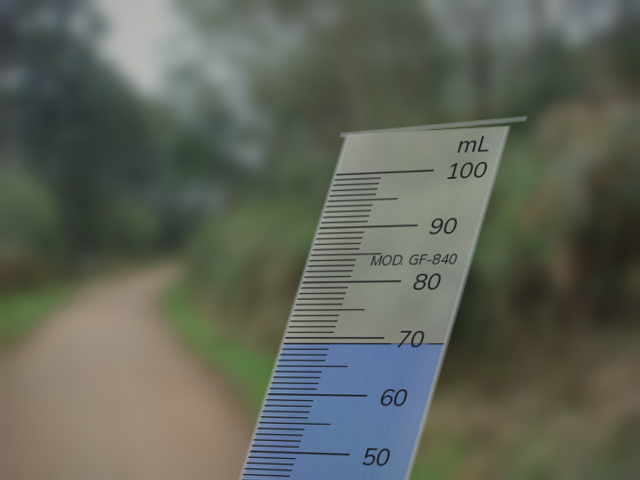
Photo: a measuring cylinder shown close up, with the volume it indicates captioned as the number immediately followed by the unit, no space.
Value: 69mL
